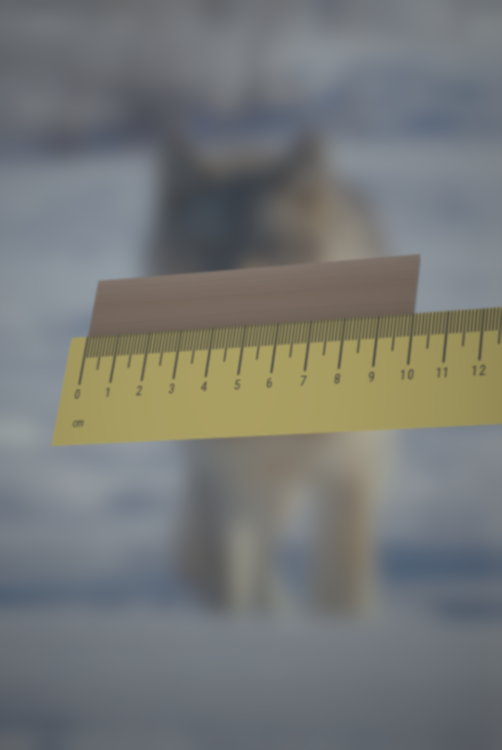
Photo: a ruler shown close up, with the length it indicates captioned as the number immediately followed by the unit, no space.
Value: 10cm
